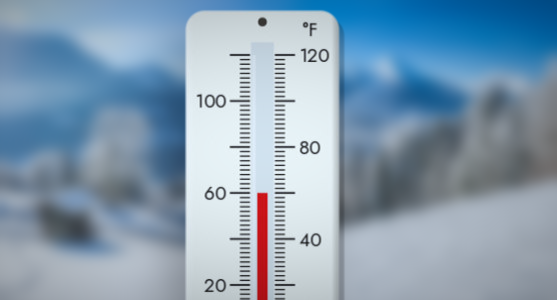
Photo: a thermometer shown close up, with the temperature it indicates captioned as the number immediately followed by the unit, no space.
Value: 60°F
